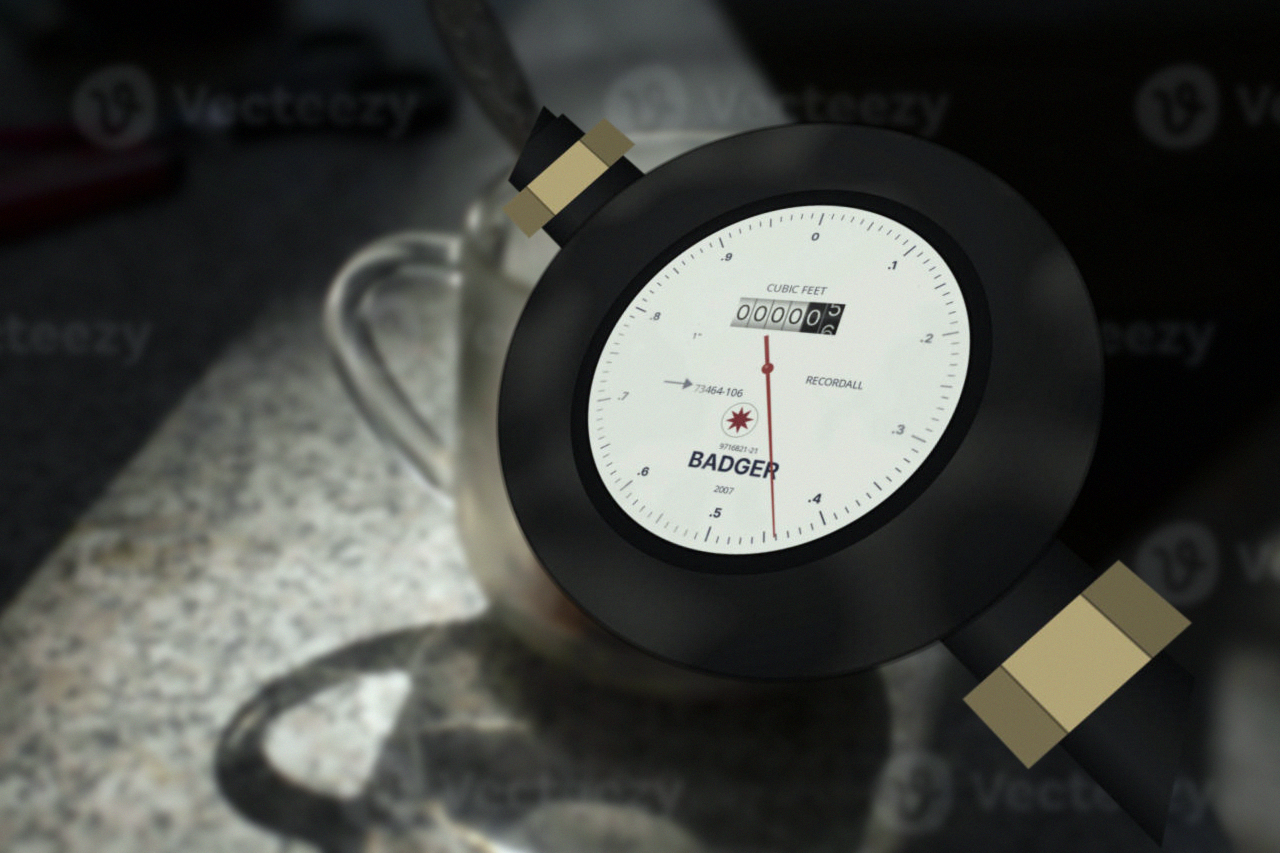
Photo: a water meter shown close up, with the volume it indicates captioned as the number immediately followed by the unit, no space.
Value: 5.44ft³
